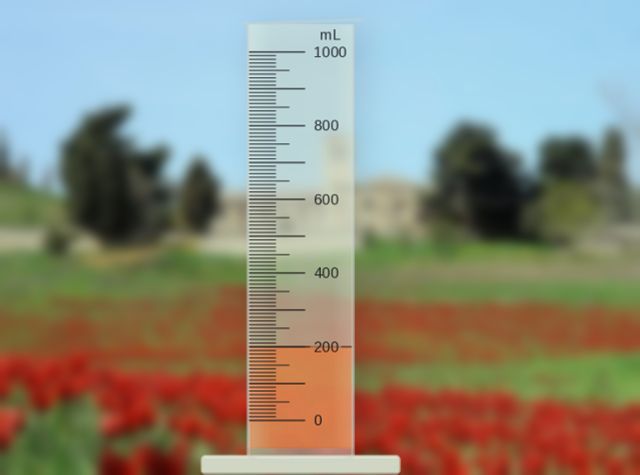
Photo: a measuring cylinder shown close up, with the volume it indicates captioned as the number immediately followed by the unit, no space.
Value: 200mL
